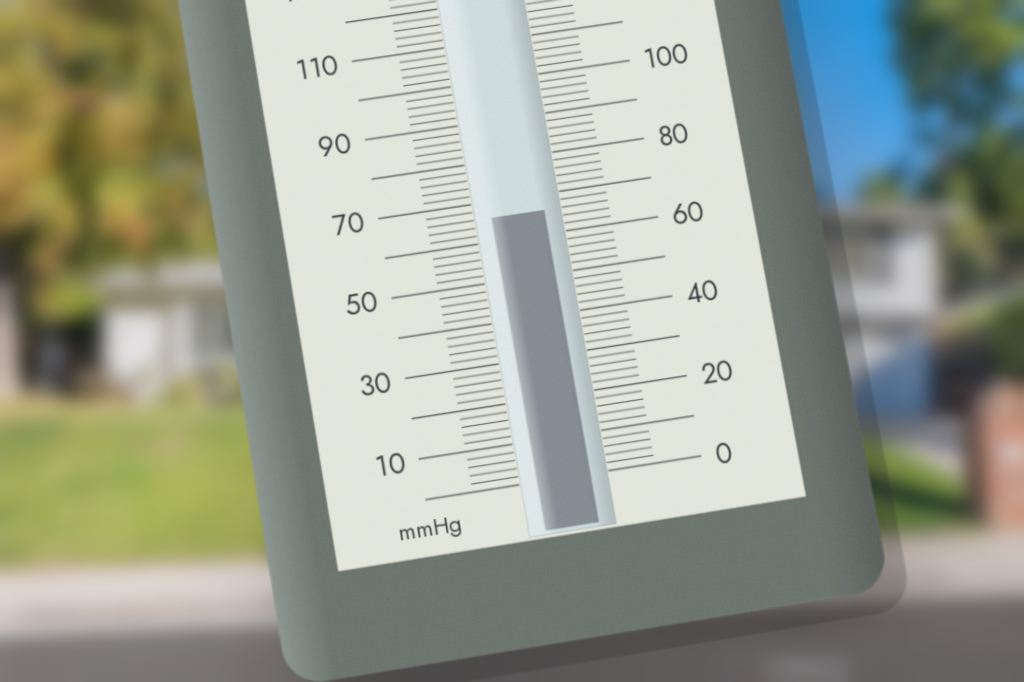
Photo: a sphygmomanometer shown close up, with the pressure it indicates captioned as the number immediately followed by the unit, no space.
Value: 66mmHg
